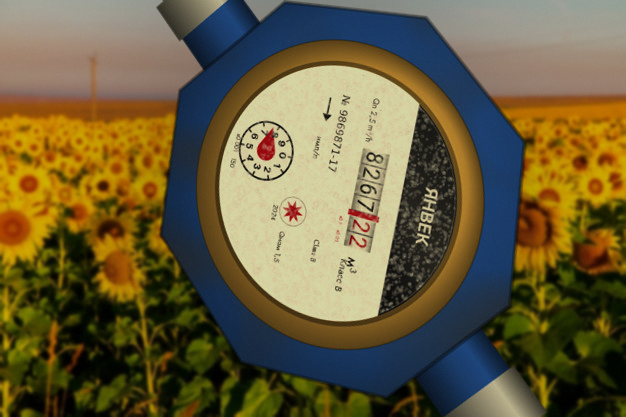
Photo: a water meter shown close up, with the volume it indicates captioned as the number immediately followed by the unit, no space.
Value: 8267.227m³
